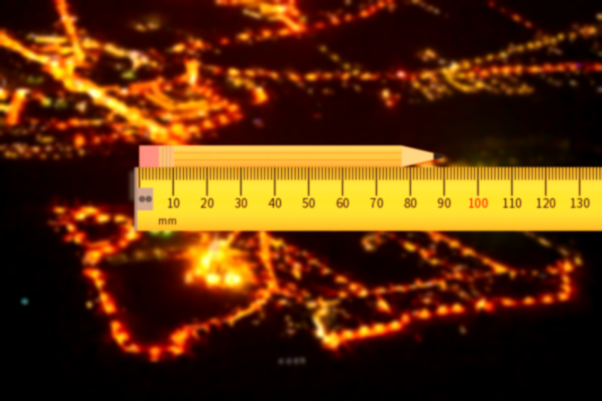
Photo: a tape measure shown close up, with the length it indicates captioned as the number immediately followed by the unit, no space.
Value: 90mm
